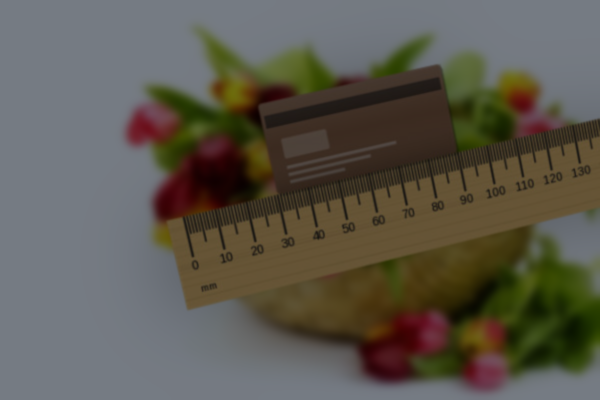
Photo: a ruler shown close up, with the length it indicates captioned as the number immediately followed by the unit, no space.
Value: 60mm
